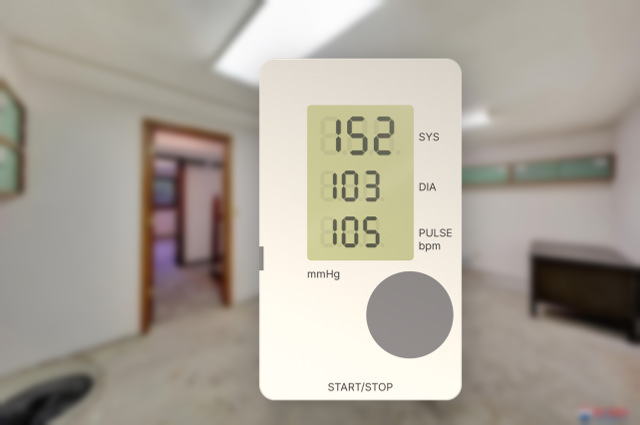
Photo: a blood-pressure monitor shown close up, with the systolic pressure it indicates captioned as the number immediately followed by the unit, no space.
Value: 152mmHg
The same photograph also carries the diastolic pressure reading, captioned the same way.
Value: 103mmHg
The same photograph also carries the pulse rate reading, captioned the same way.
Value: 105bpm
